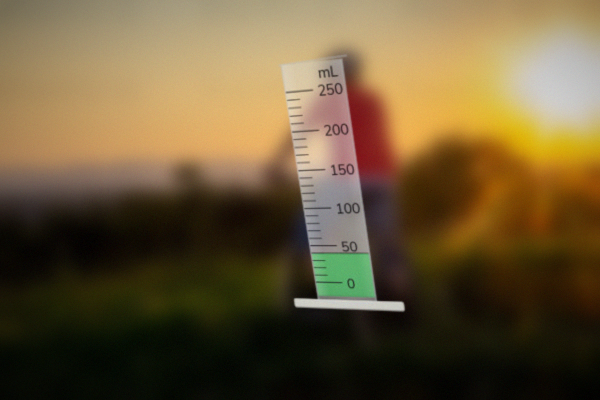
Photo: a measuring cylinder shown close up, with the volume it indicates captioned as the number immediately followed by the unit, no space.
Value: 40mL
